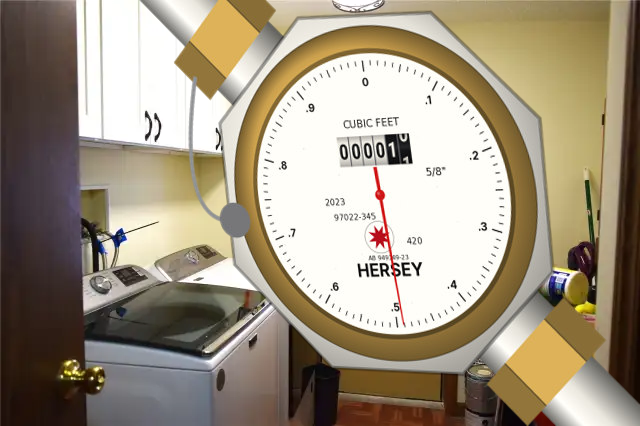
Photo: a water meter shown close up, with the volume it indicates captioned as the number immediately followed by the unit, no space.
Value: 10.49ft³
